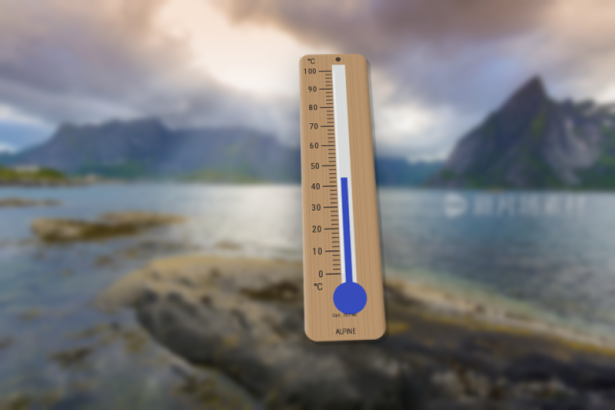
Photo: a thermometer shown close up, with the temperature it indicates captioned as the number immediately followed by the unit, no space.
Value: 44°C
